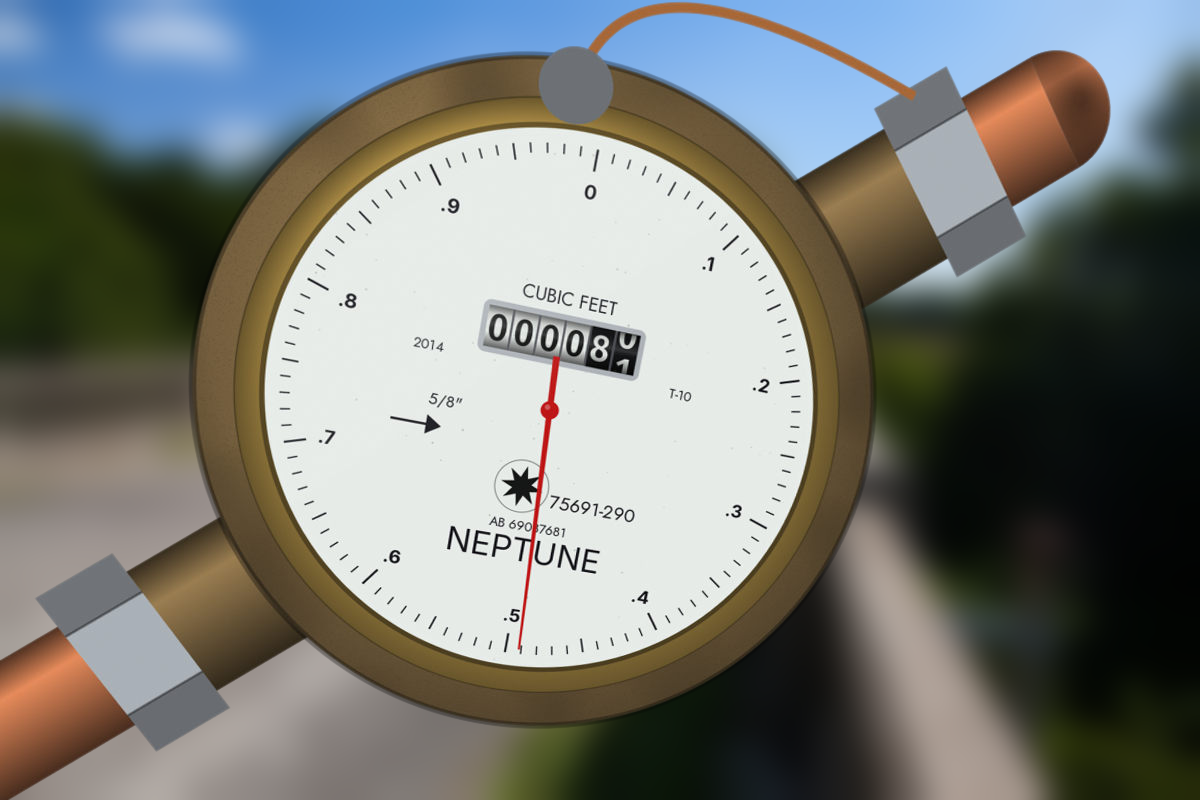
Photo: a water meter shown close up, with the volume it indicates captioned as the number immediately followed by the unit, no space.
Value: 80.49ft³
